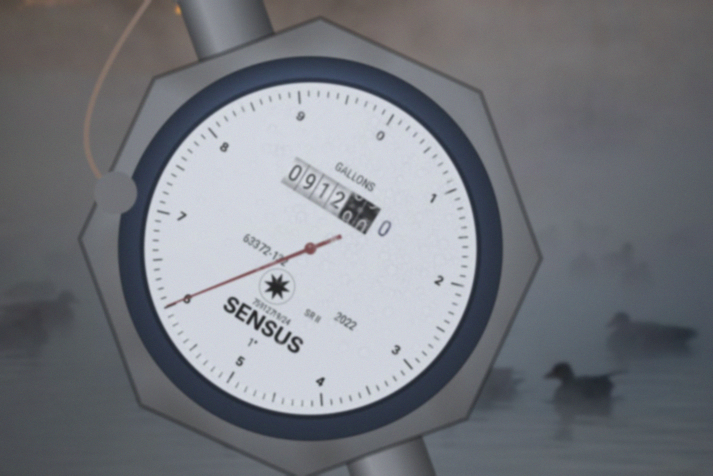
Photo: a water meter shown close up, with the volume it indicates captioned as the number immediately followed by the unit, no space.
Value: 912896.0gal
